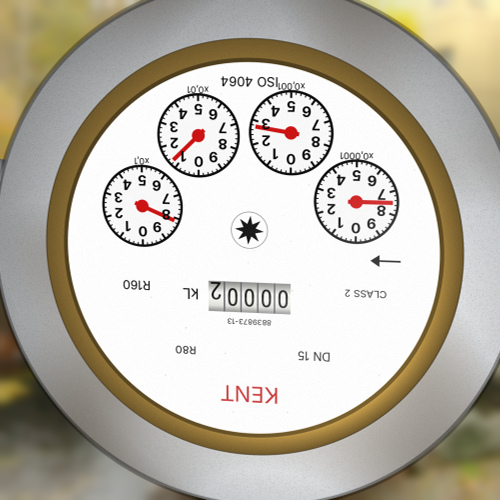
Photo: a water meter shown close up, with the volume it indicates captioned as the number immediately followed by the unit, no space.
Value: 1.8127kL
